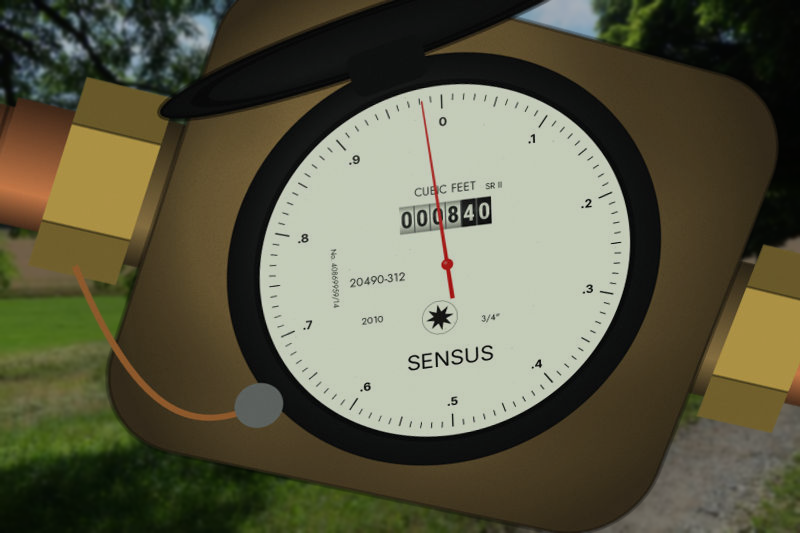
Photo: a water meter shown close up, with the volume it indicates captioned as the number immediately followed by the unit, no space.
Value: 839.98ft³
